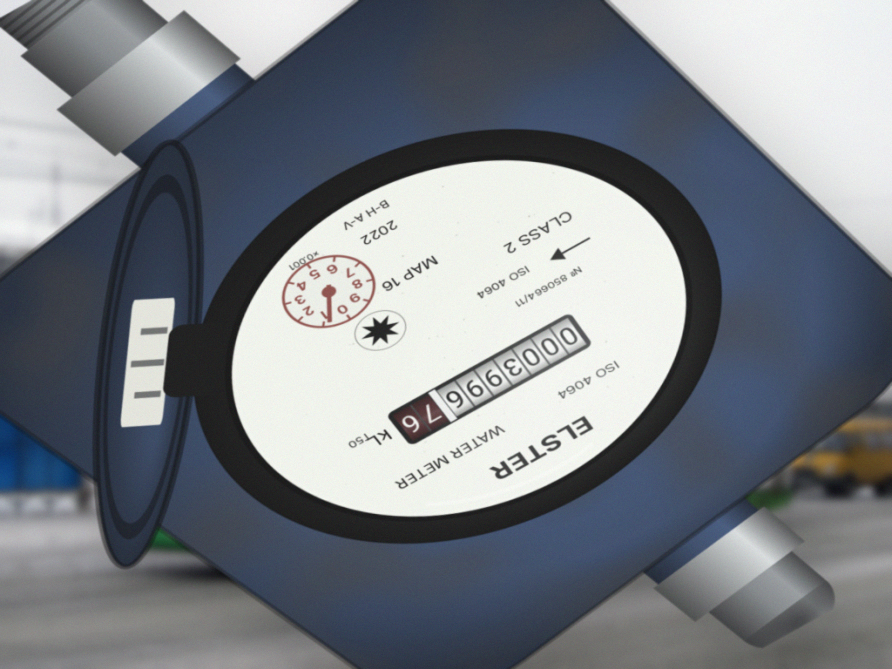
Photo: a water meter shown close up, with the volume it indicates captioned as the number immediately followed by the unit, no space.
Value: 3996.760kL
